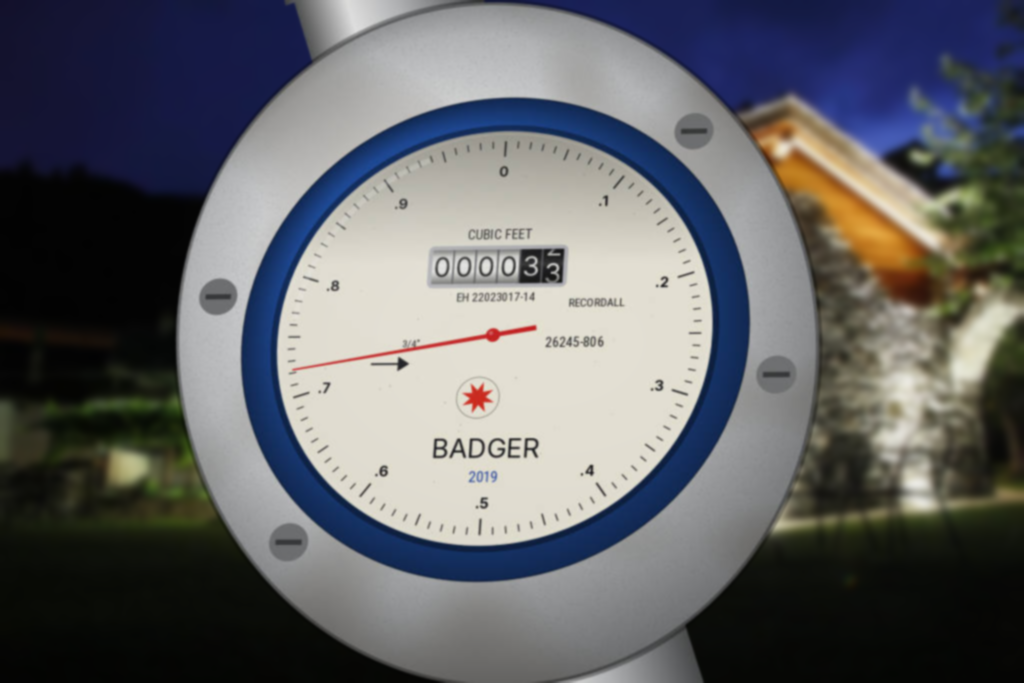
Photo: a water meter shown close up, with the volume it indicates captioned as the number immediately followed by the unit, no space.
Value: 32.72ft³
